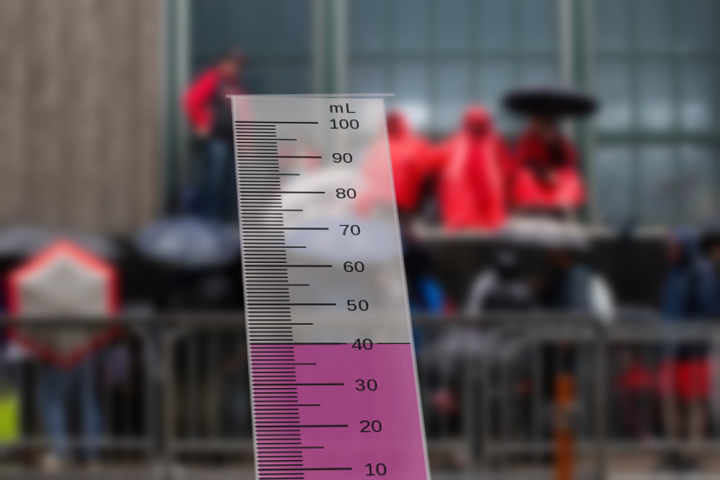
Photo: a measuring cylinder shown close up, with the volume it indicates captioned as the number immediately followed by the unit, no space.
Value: 40mL
